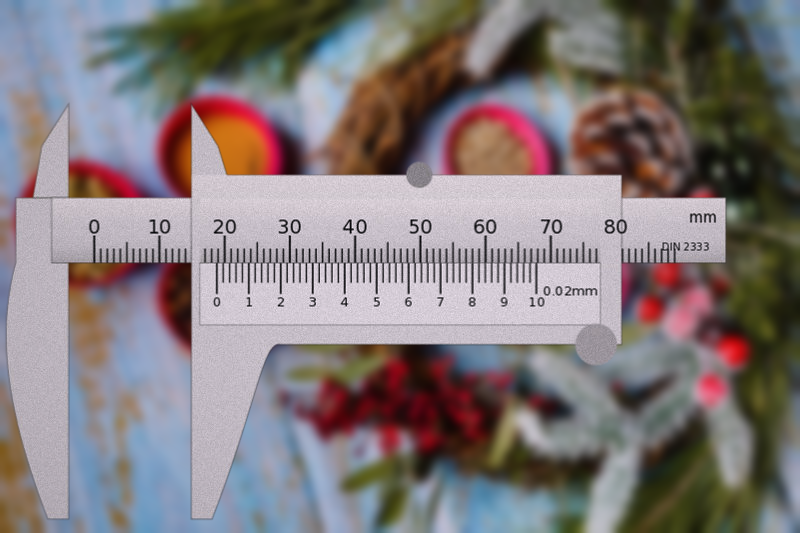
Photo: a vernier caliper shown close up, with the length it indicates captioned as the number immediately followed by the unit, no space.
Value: 18.8mm
